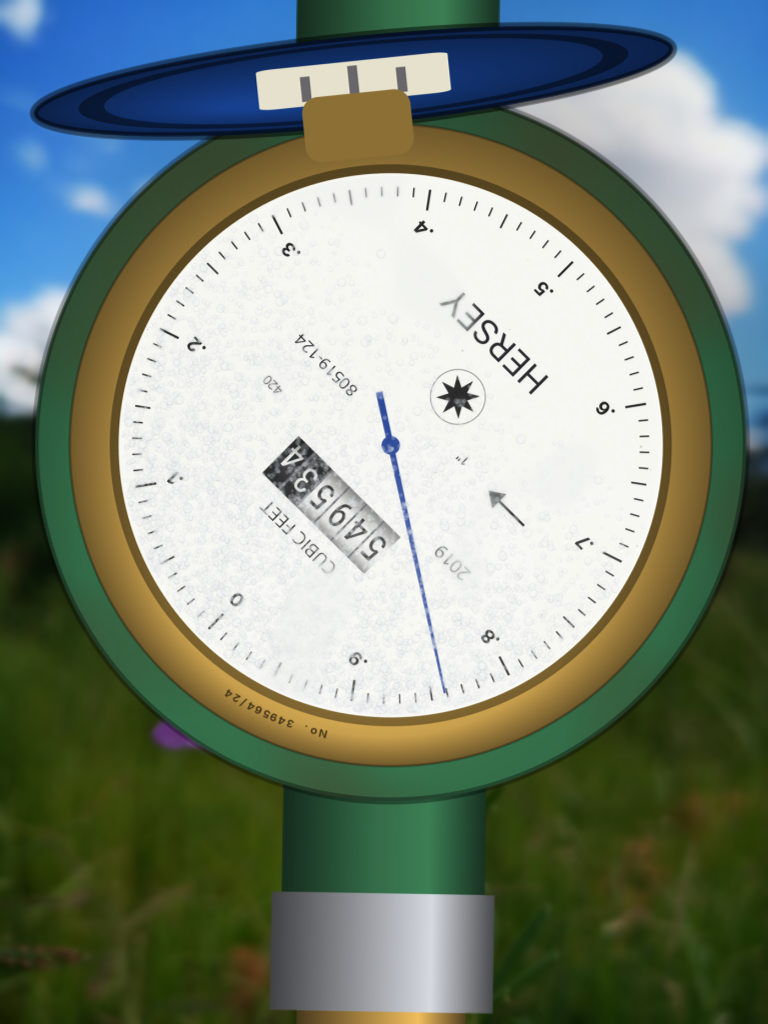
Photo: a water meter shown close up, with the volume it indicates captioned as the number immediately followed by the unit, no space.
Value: 549533.84ft³
